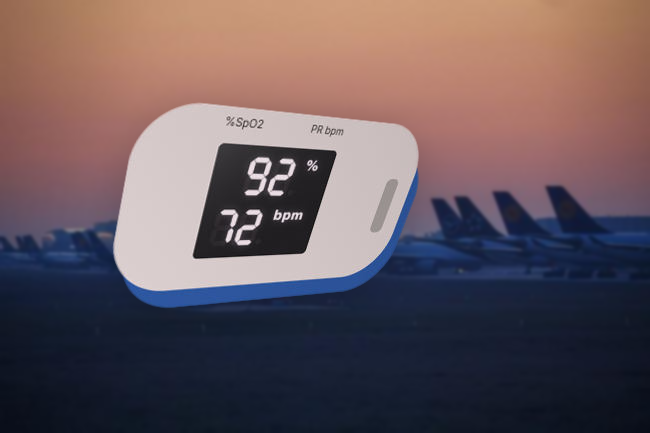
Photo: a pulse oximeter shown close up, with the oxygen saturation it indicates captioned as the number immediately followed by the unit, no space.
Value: 92%
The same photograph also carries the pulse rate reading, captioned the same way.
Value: 72bpm
